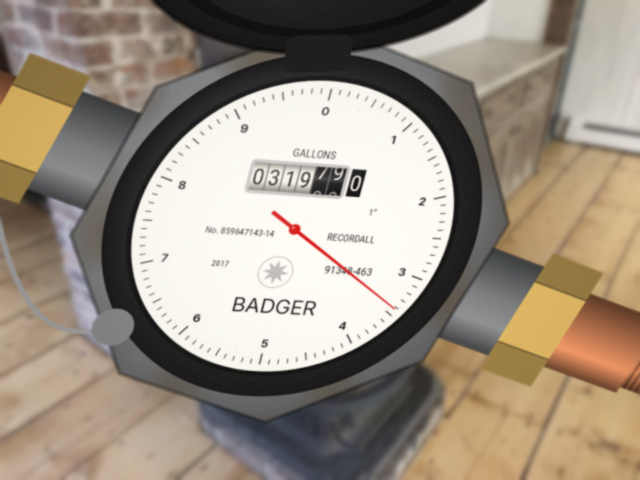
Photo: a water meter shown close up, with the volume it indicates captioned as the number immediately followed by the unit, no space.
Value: 319793.4gal
